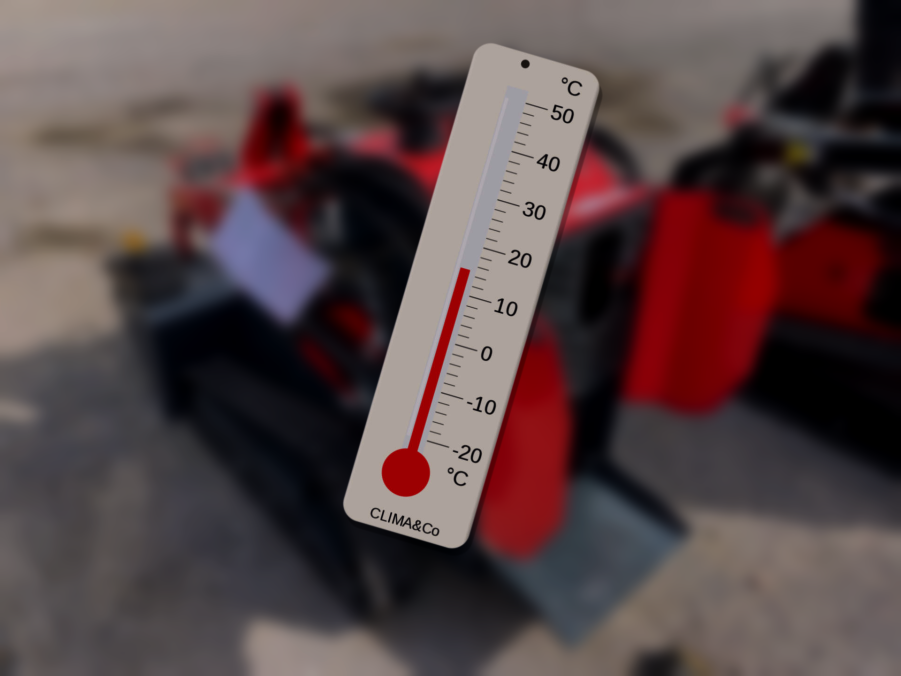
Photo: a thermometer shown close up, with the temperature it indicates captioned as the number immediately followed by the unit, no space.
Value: 15°C
